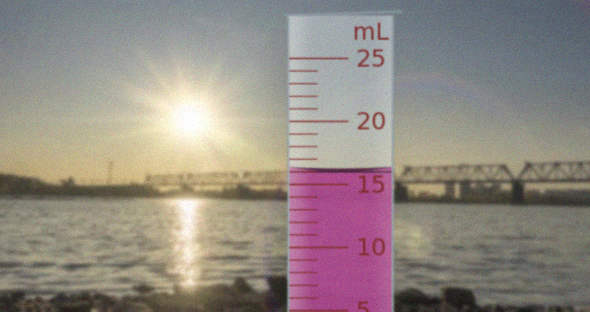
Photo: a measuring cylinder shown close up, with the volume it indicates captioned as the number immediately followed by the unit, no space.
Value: 16mL
